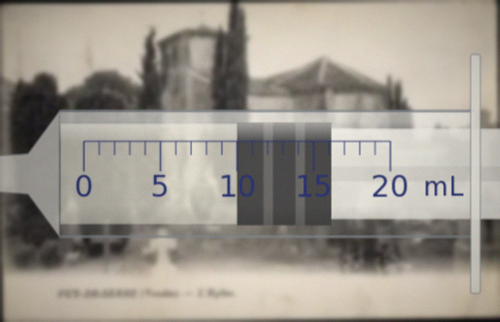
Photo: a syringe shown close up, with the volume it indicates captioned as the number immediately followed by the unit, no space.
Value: 10mL
